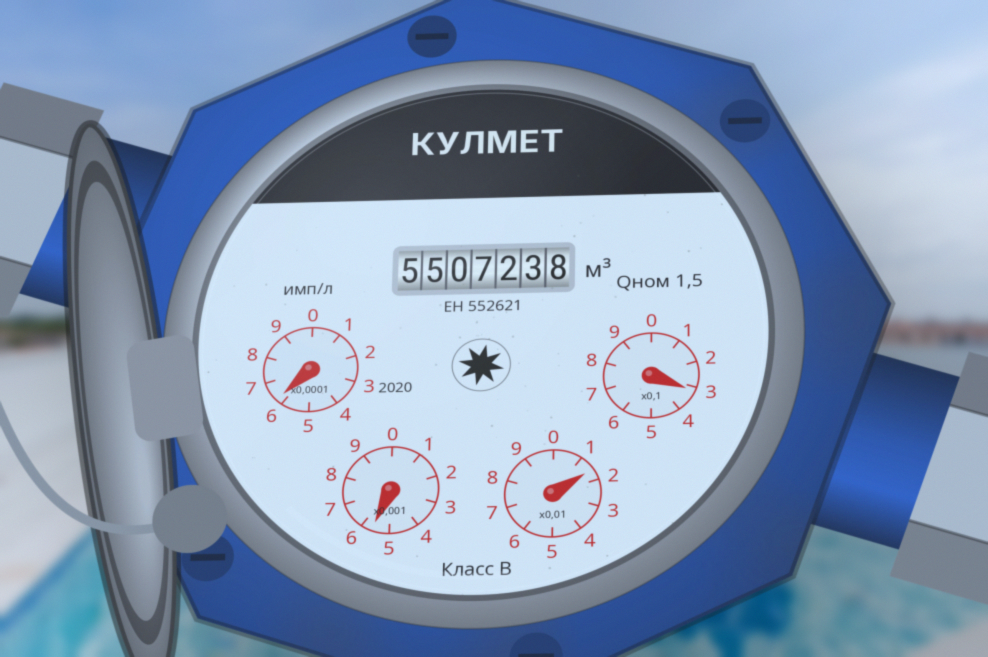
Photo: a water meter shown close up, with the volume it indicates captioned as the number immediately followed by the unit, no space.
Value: 5507238.3156m³
